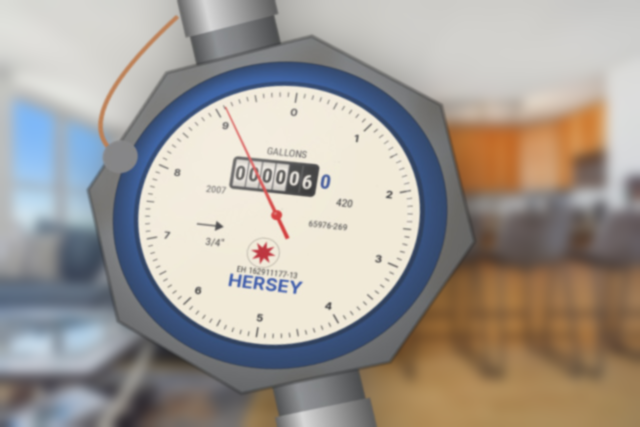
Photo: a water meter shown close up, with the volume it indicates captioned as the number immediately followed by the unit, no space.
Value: 59.1gal
